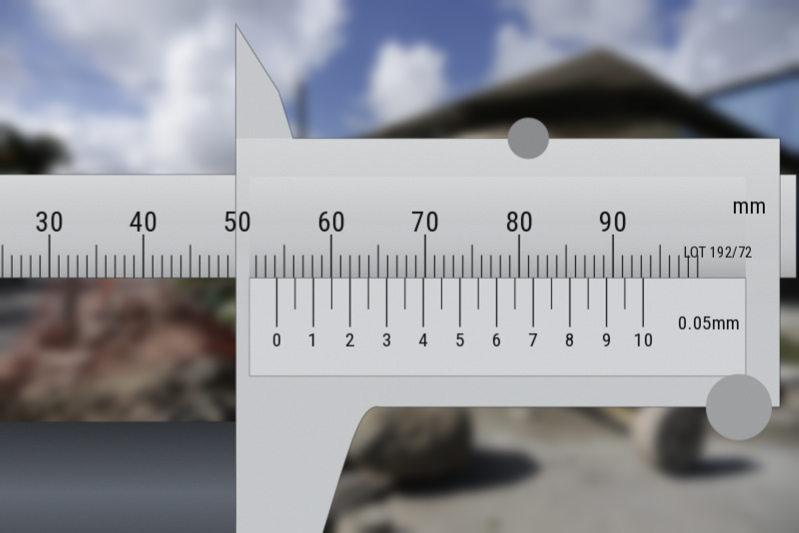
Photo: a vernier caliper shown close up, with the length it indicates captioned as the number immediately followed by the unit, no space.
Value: 54.2mm
